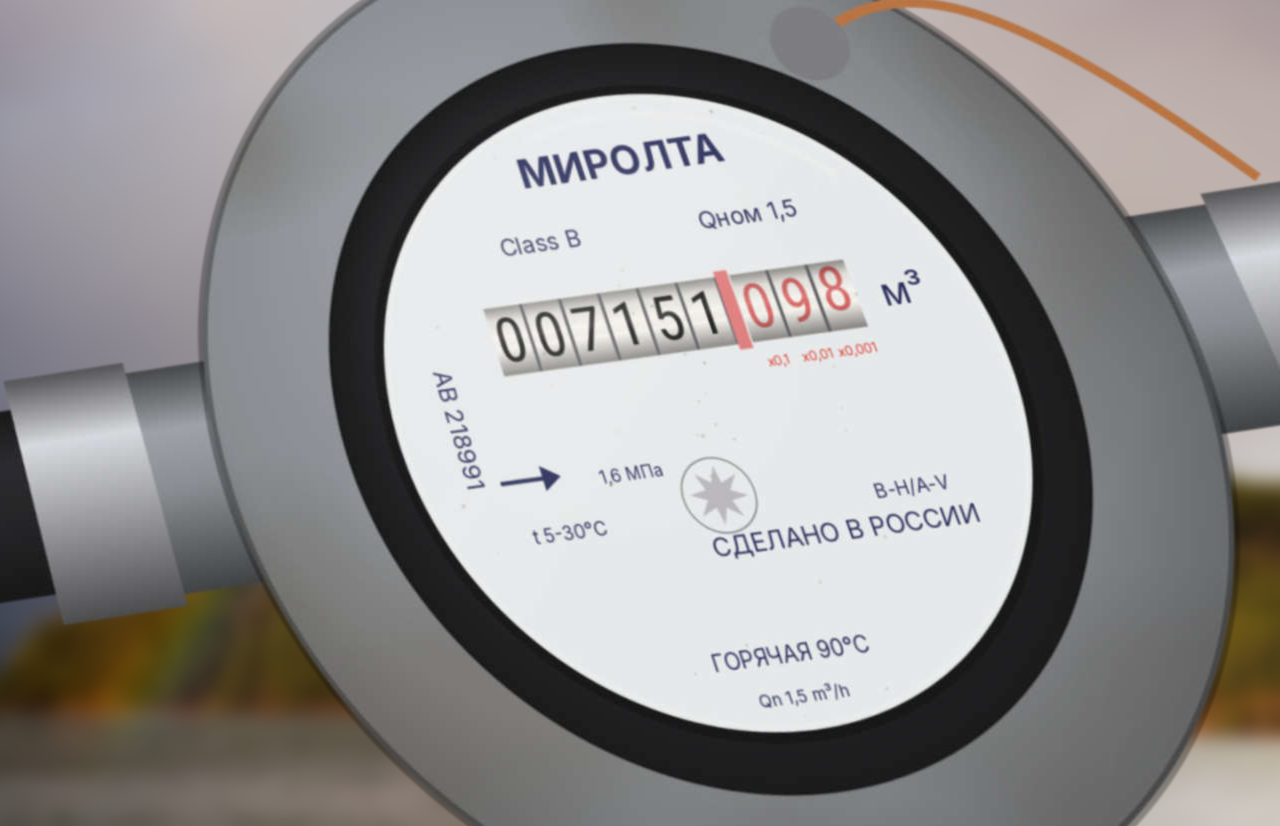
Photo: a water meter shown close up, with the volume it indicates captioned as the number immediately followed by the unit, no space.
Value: 7151.098m³
